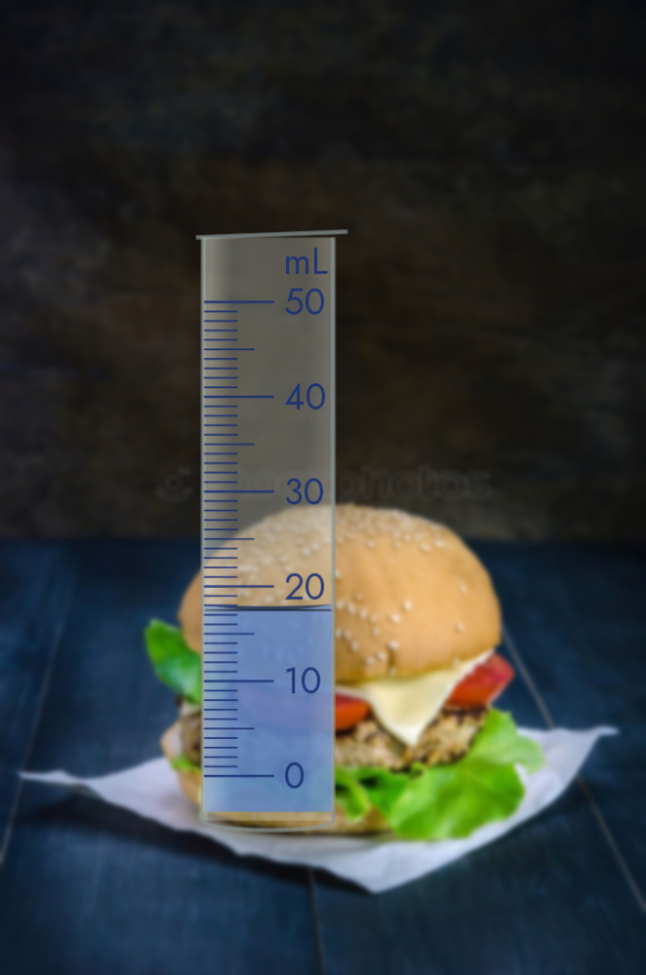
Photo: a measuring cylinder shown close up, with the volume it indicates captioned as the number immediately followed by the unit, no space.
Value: 17.5mL
